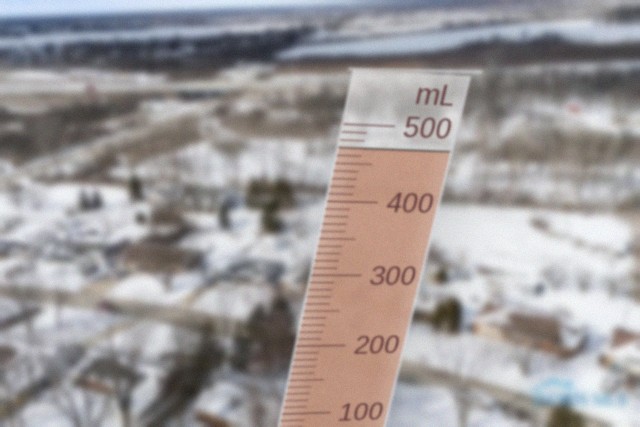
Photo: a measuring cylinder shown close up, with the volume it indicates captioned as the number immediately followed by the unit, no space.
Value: 470mL
